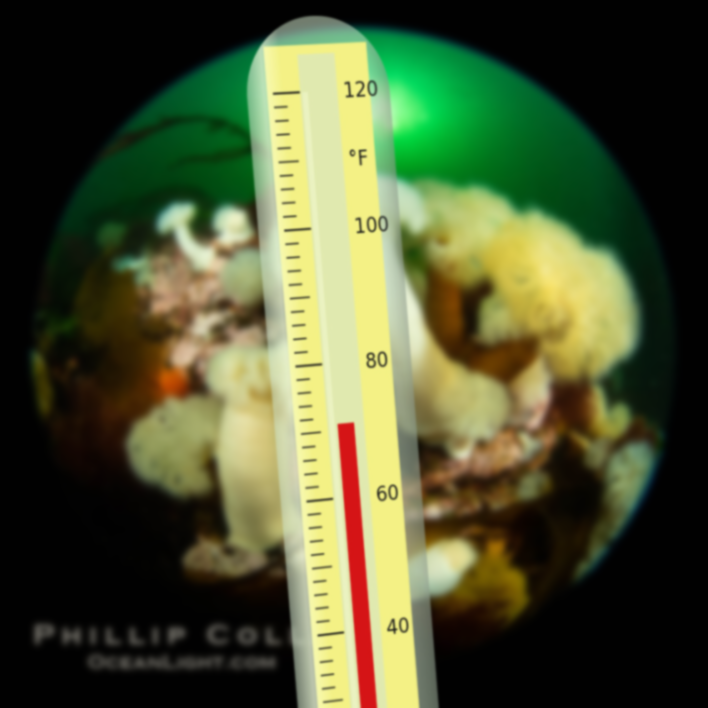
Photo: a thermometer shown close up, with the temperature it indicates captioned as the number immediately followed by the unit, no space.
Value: 71°F
